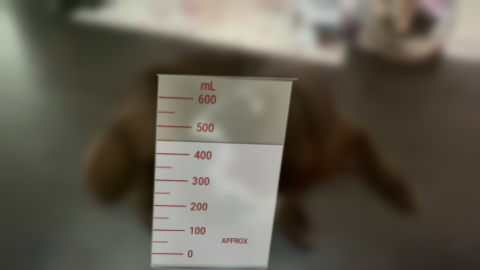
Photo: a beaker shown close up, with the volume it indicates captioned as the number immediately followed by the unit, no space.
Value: 450mL
